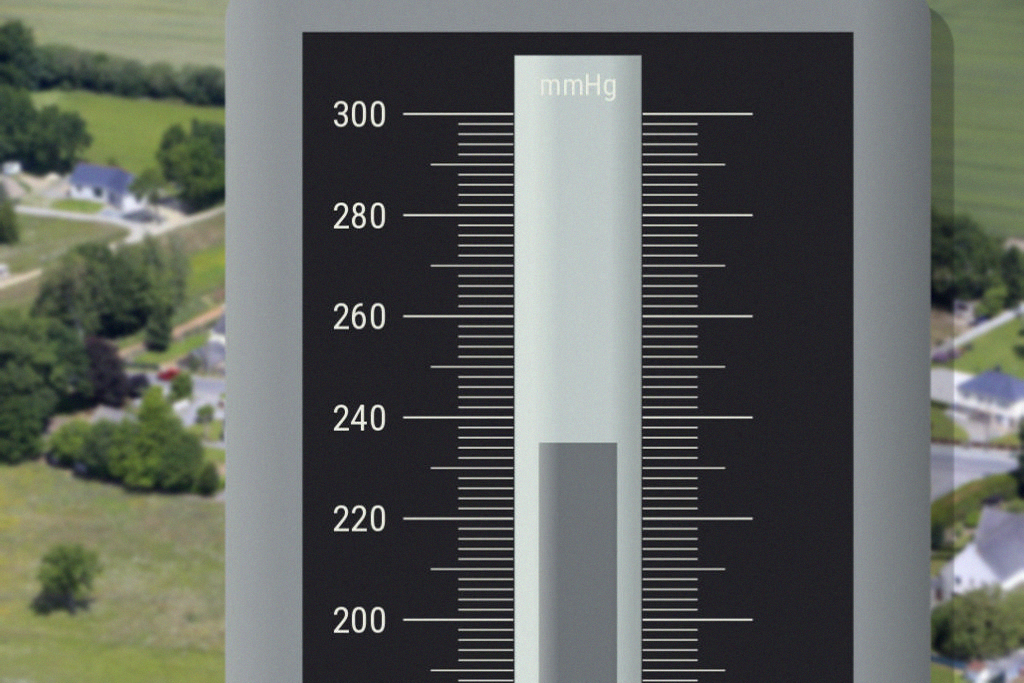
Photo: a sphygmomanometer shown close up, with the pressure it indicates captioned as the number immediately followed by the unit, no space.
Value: 235mmHg
